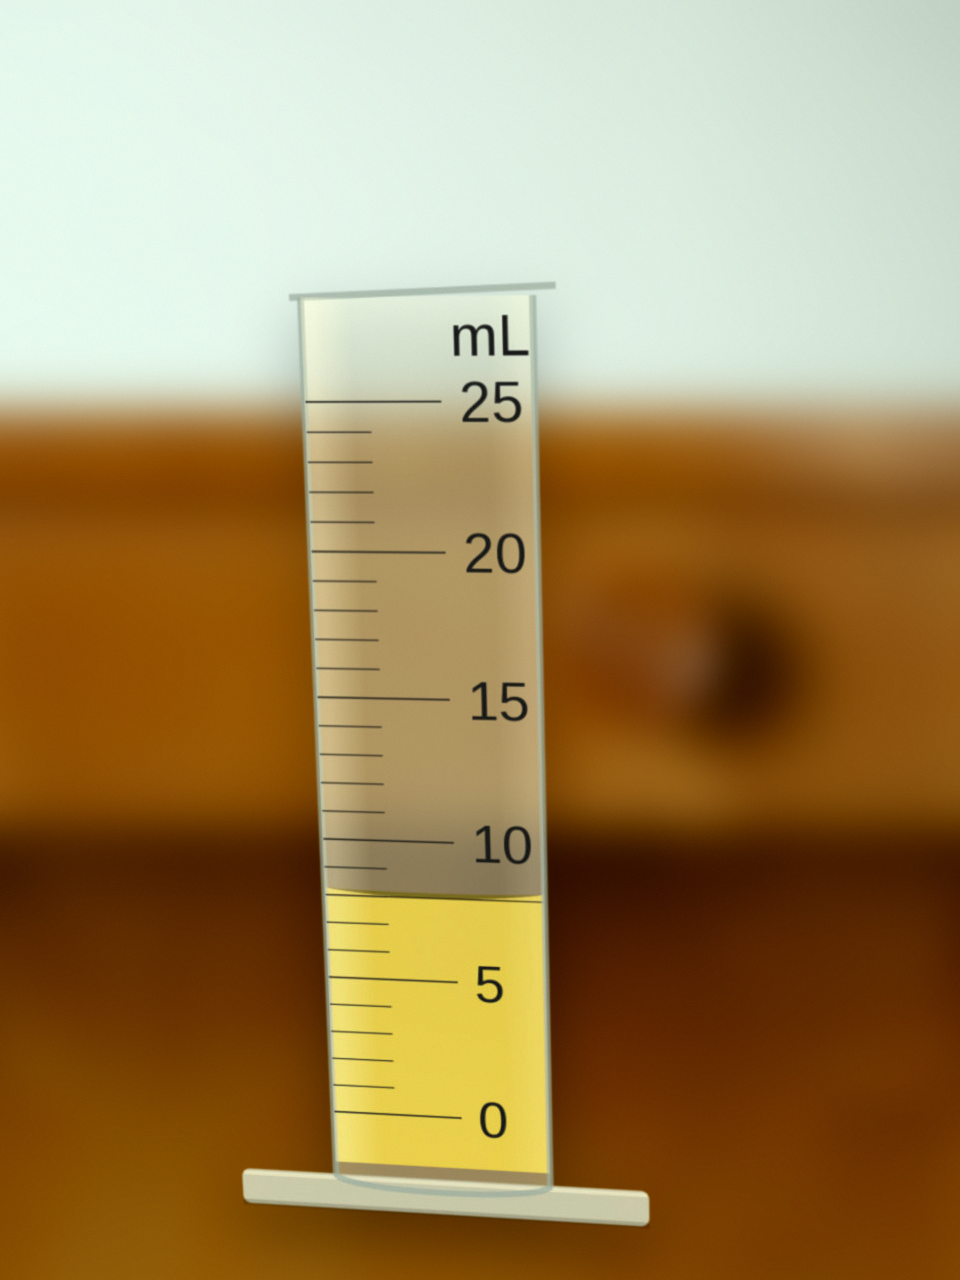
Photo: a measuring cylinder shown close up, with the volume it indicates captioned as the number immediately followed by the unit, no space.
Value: 8mL
